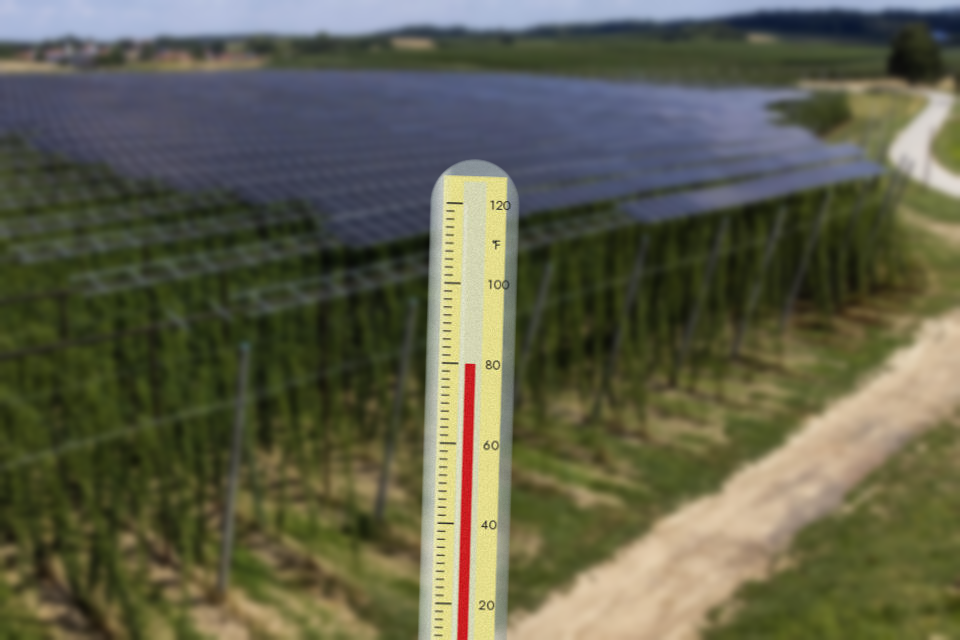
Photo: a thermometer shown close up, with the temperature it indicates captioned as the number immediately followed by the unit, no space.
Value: 80°F
